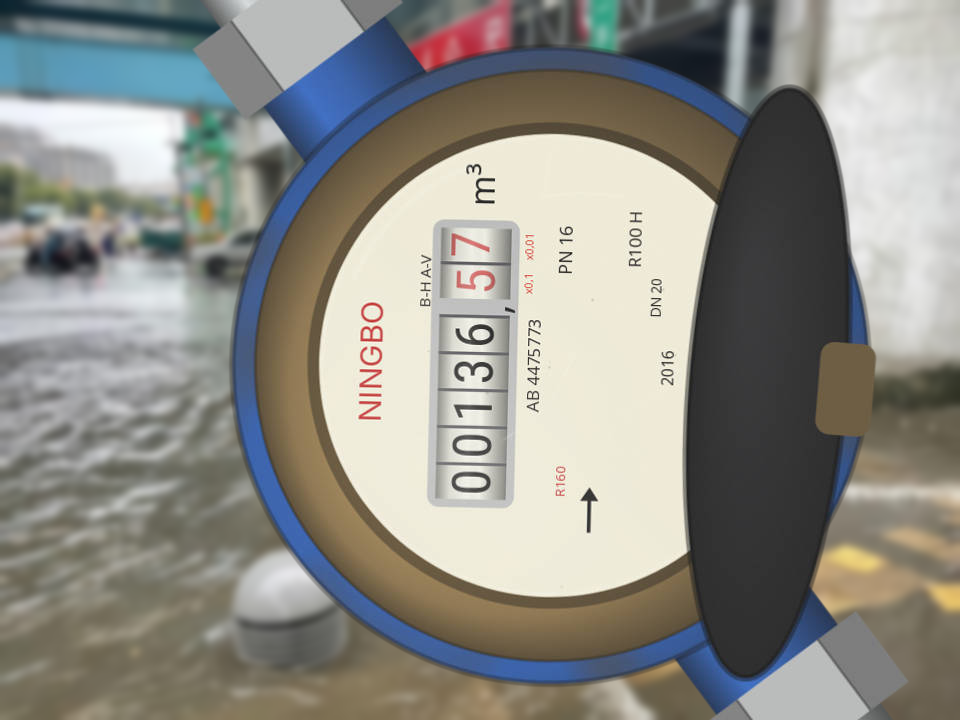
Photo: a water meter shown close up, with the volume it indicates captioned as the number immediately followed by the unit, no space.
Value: 136.57m³
